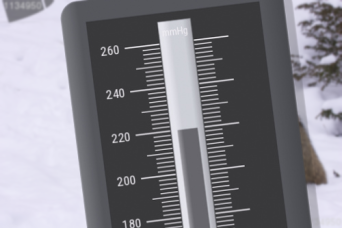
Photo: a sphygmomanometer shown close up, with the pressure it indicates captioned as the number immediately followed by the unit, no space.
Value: 220mmHg
